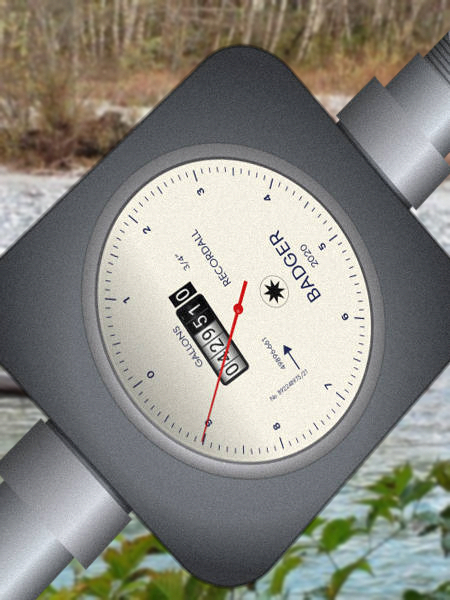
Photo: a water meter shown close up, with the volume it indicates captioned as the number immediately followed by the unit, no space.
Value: 429509.0gal
